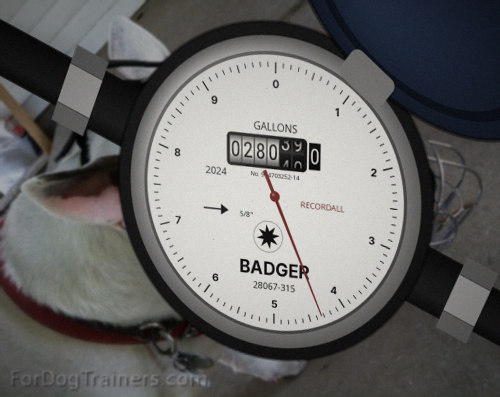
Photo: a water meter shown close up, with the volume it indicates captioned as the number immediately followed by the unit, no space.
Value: 280394.3gal
